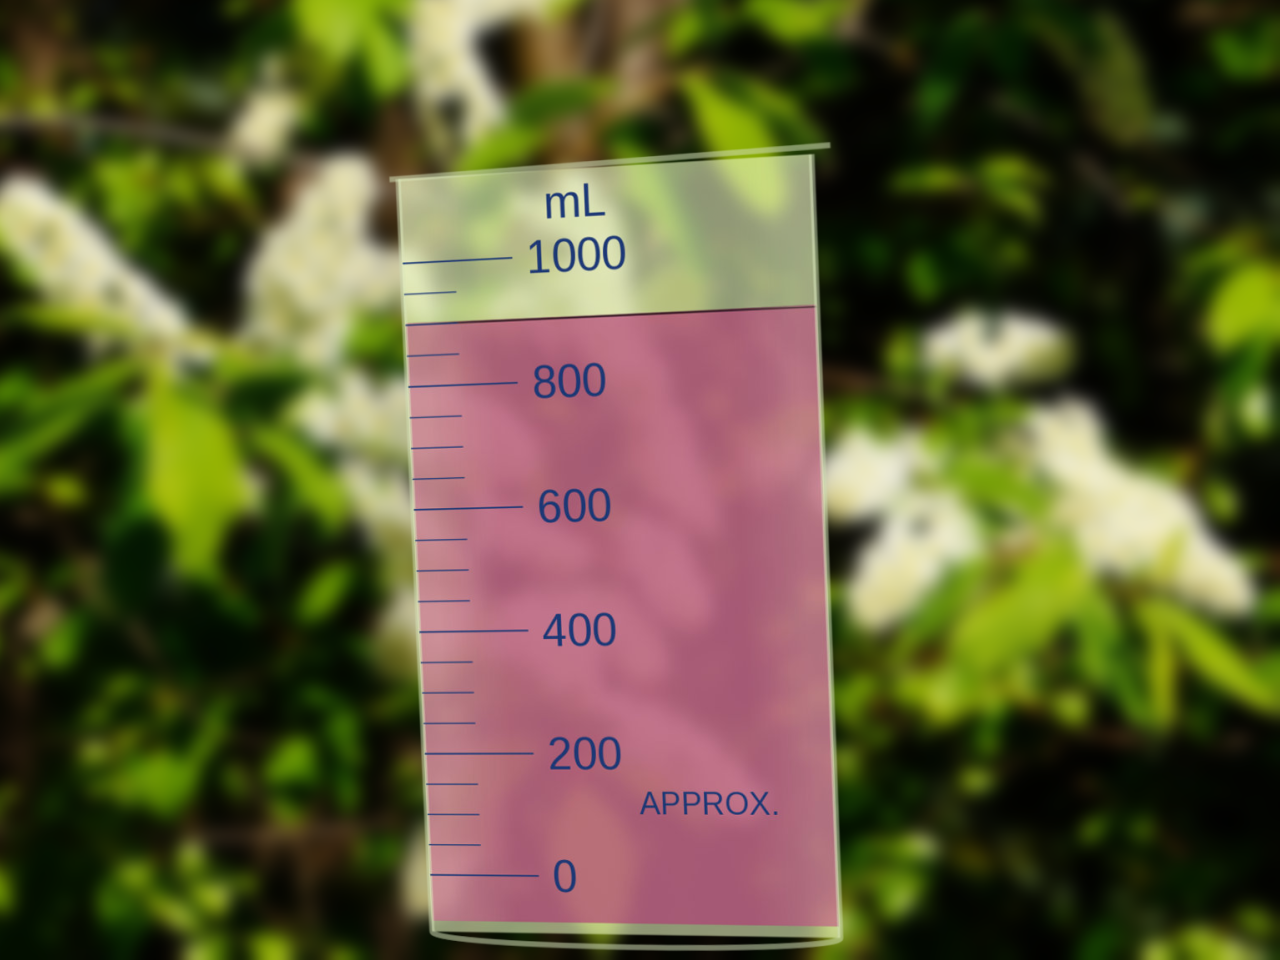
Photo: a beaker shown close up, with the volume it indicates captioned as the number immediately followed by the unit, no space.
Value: 900mL
